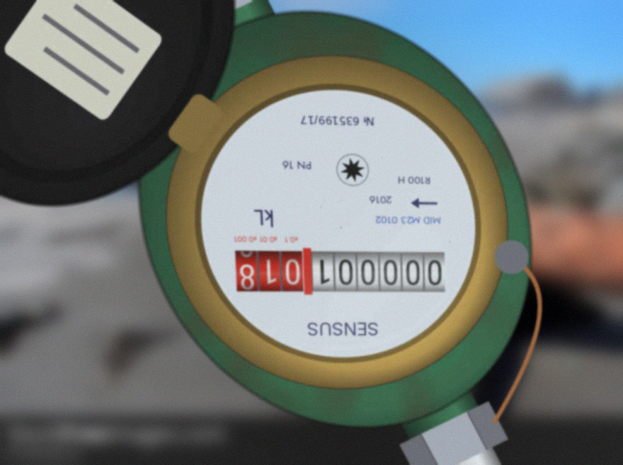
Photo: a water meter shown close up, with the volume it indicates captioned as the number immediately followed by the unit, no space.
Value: 1.018kL
